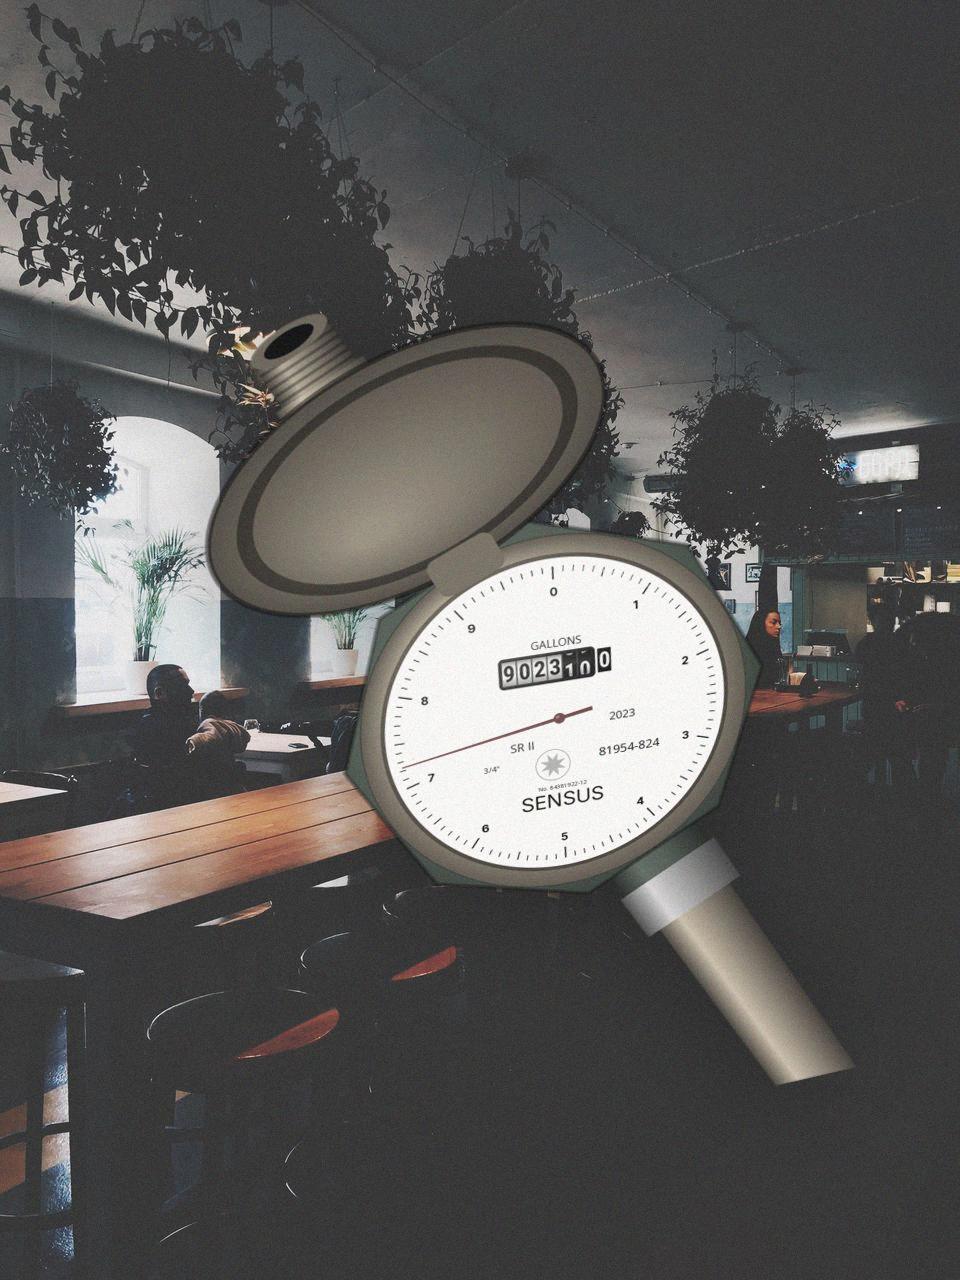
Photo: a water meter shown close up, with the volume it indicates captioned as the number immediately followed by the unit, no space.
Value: 9023097.2gal
